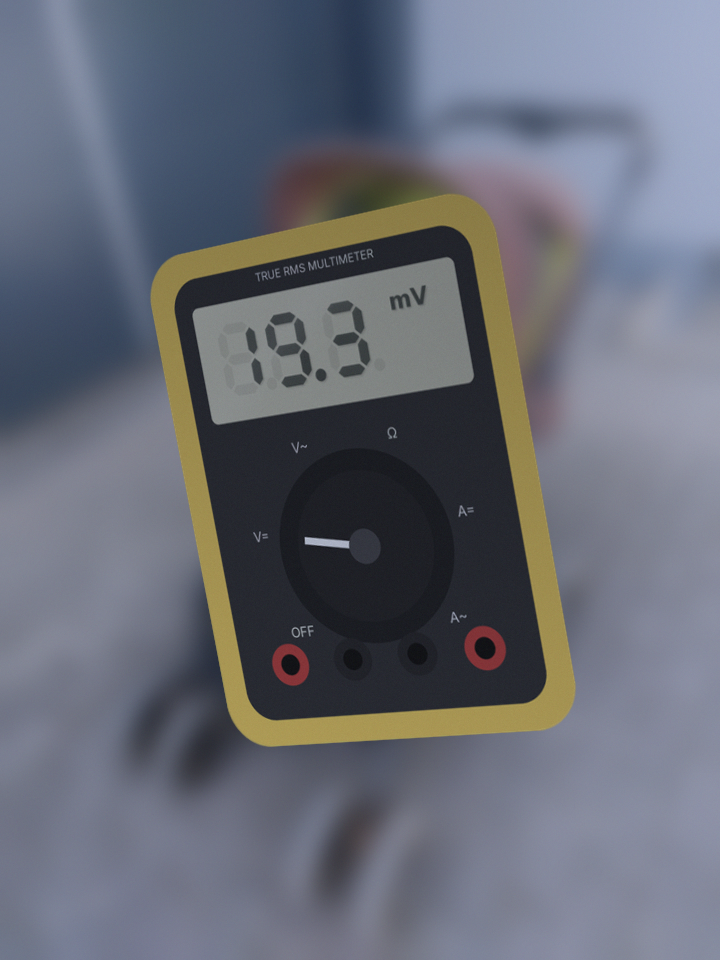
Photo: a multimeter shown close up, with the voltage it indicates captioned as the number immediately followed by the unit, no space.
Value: 19.3mV
